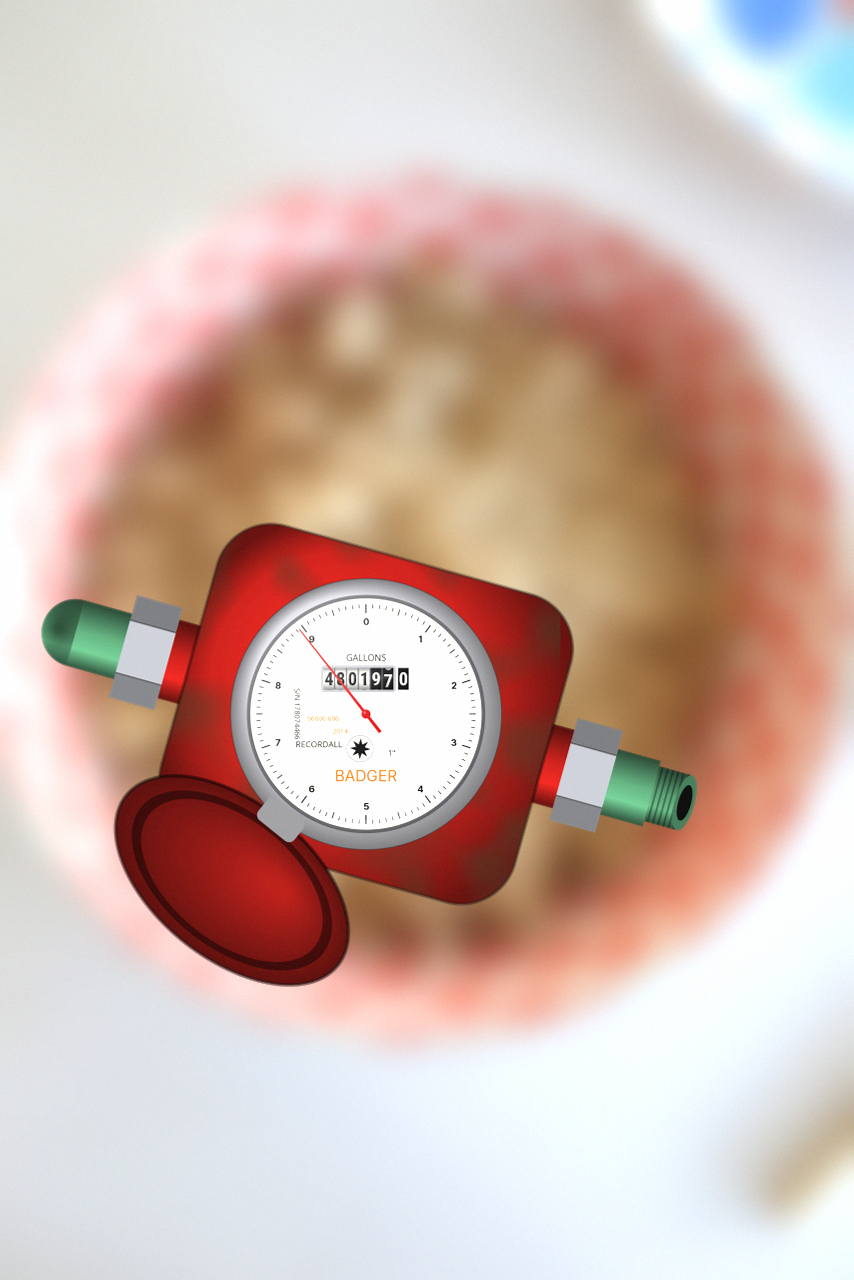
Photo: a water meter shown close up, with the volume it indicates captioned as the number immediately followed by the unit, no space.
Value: 4801968.9gal
